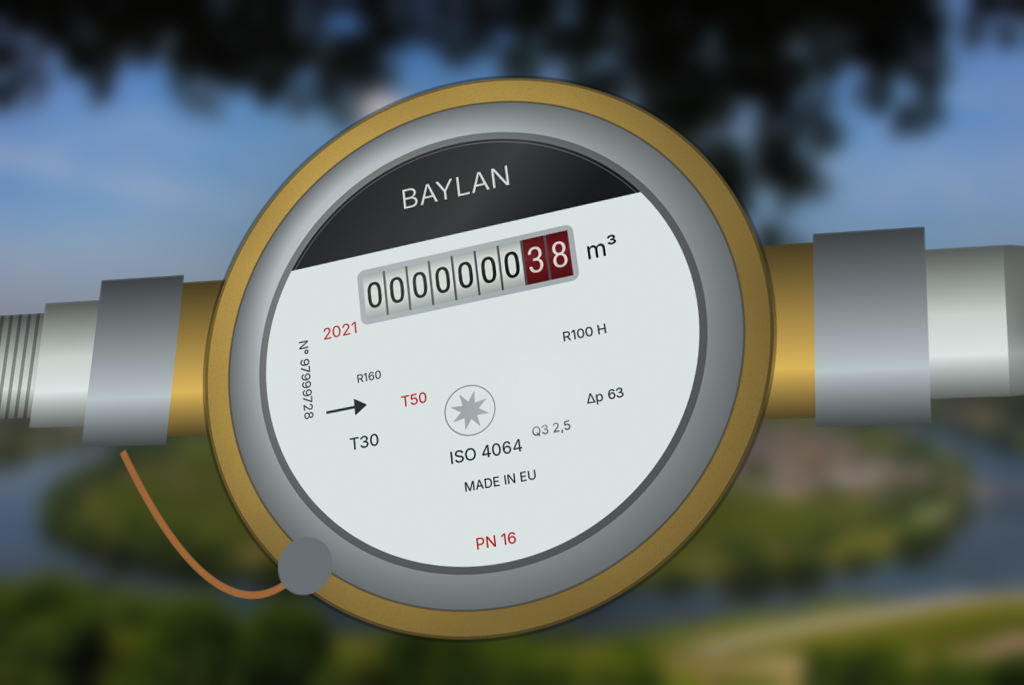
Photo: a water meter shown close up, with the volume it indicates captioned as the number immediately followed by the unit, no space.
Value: 0.38m³
